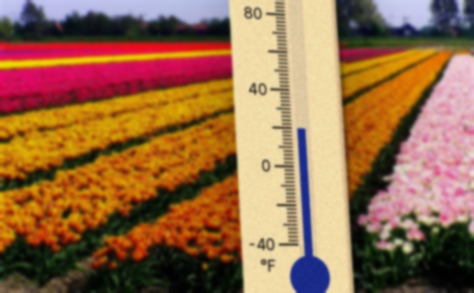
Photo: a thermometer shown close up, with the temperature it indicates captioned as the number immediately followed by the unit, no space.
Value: 20°F
